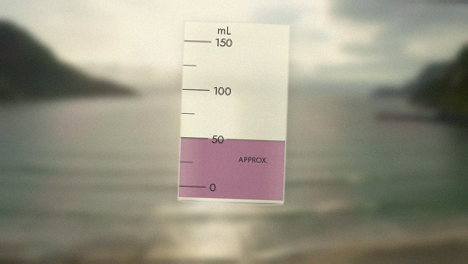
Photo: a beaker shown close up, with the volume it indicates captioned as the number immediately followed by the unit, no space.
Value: 50mL
